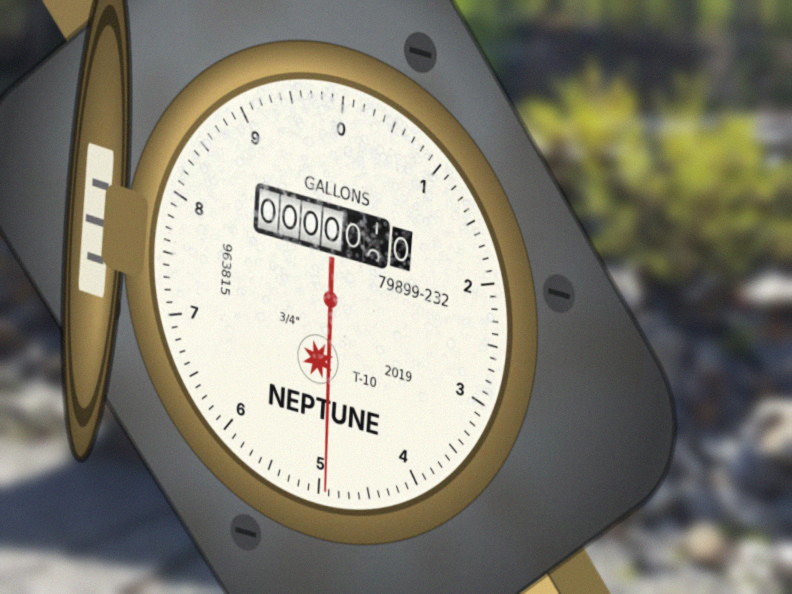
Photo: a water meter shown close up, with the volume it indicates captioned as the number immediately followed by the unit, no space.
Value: 14.9gal
